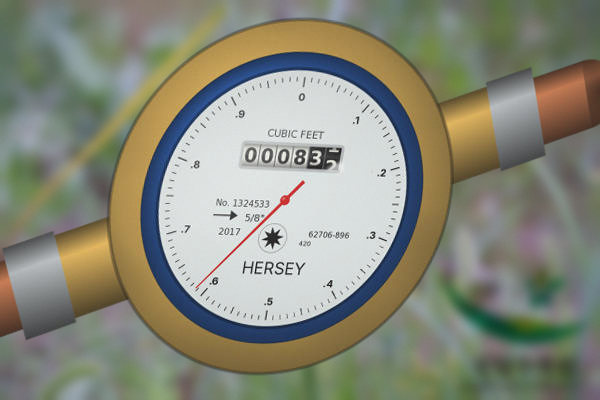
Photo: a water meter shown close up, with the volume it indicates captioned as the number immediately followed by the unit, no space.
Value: 831.61ft³
